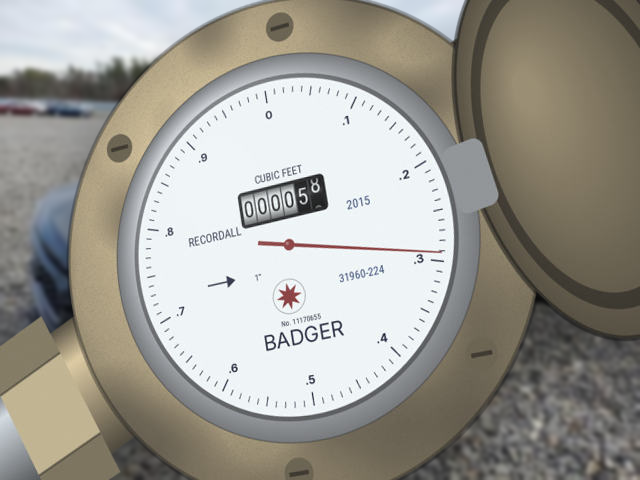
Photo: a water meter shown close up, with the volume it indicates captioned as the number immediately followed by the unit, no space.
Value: 58.29ft³
